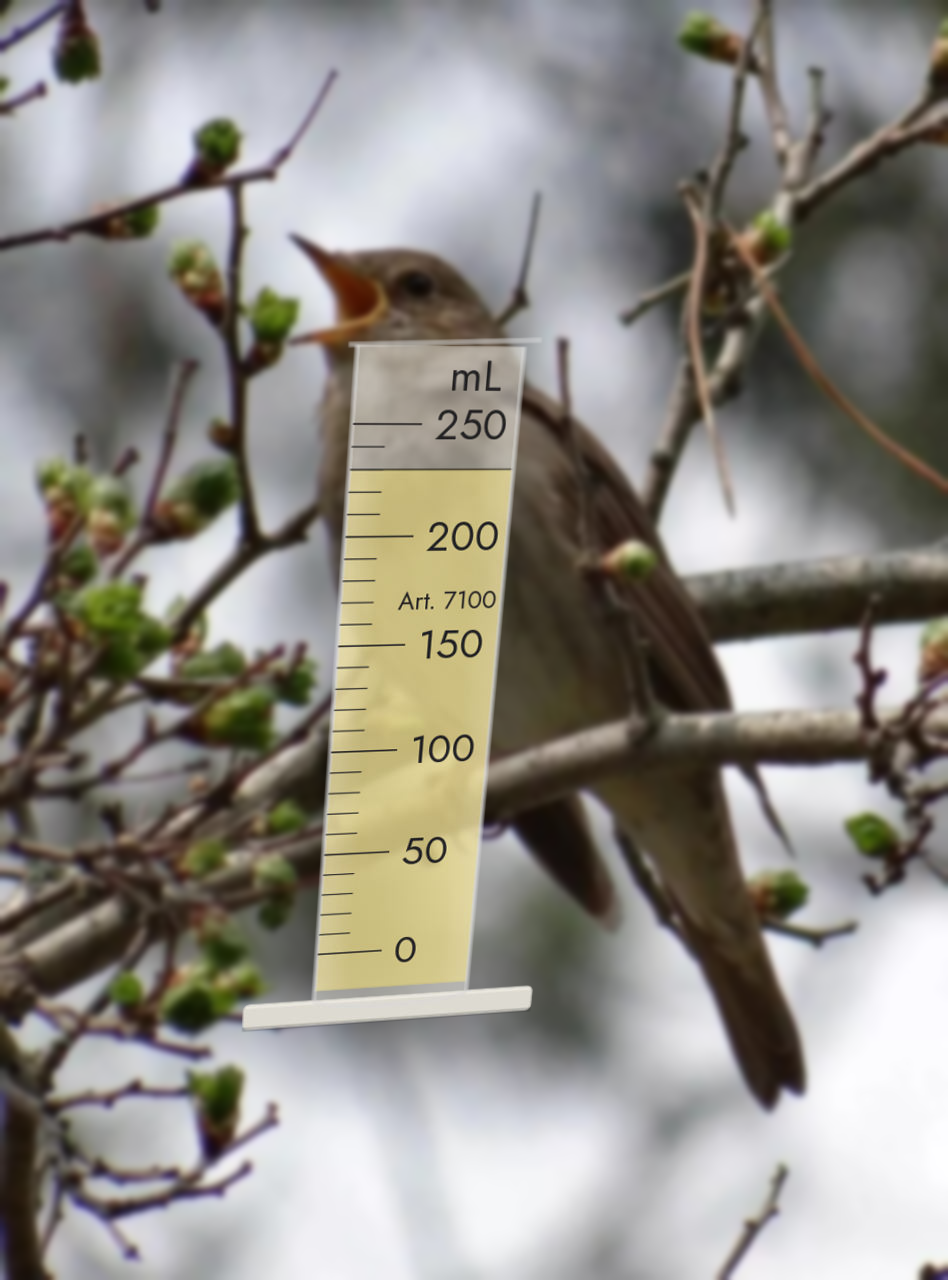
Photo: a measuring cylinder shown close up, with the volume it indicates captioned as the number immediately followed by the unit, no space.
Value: 230mL
